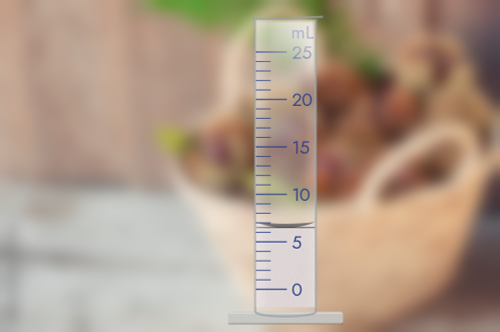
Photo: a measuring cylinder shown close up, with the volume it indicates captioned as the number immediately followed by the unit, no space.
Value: 6.5mL
